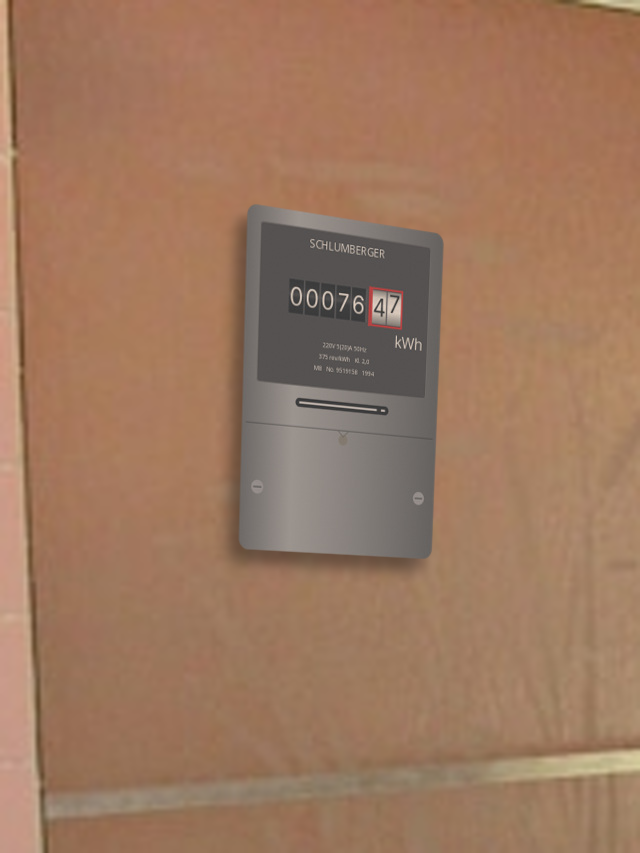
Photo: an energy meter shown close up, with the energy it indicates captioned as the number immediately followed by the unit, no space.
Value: 76.47kWh
